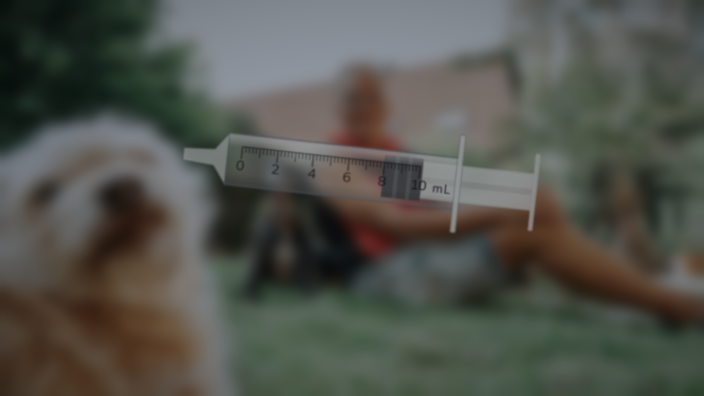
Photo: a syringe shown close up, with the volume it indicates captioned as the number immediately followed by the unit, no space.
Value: 8mL
